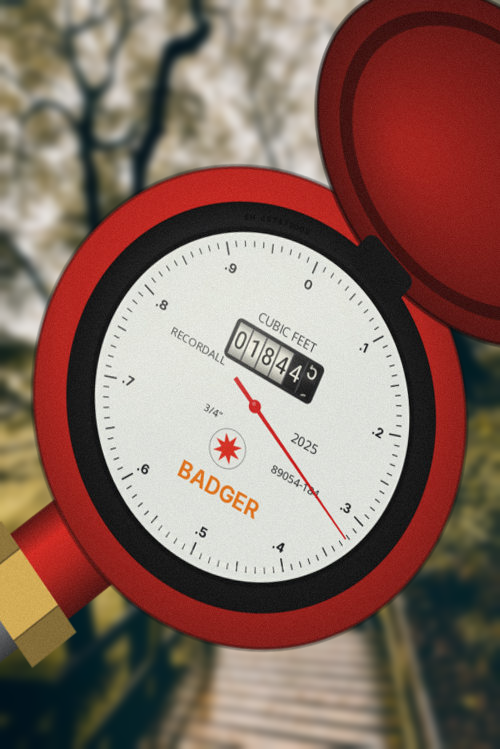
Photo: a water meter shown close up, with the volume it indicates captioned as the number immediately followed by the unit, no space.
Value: 18445.32ft³
